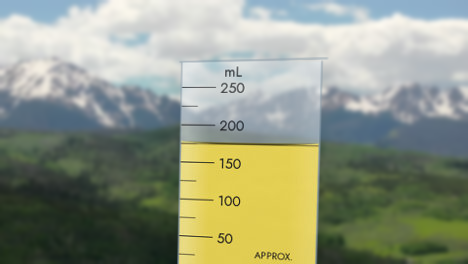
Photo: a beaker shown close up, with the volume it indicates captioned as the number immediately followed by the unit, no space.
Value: 175mL
